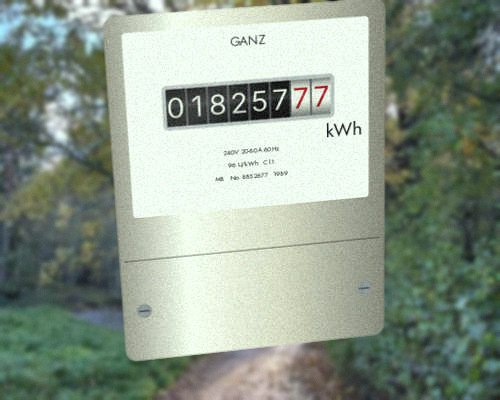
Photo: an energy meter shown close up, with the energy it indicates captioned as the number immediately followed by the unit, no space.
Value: 18257.77kWh
